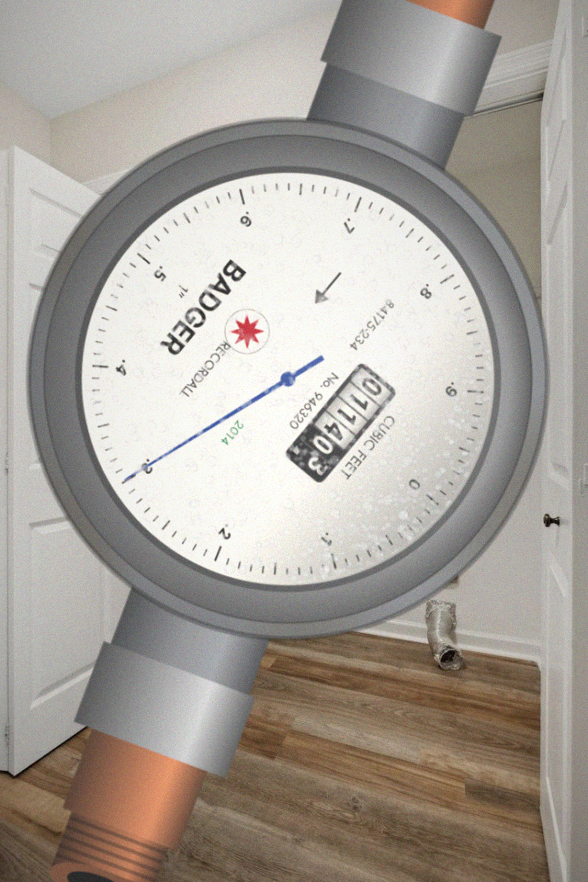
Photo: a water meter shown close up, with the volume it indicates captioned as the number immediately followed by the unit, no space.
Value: 11403.30ft³
